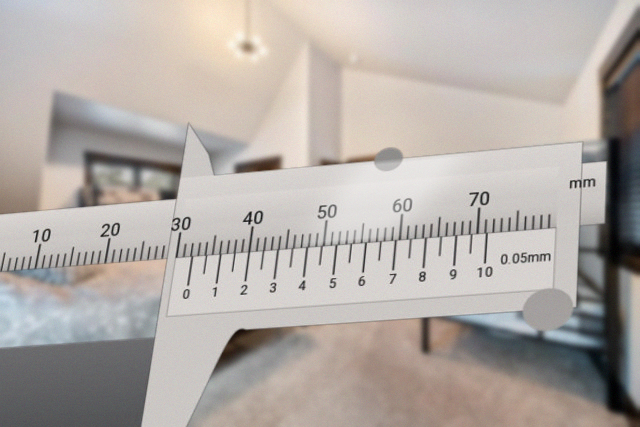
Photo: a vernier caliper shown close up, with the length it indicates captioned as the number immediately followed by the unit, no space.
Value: 32.2mm
